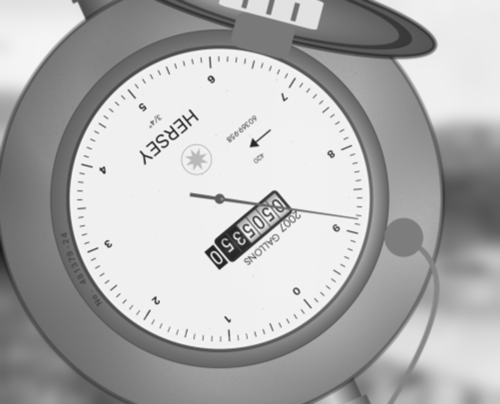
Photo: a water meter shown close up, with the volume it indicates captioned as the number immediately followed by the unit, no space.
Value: 505348.8gal
